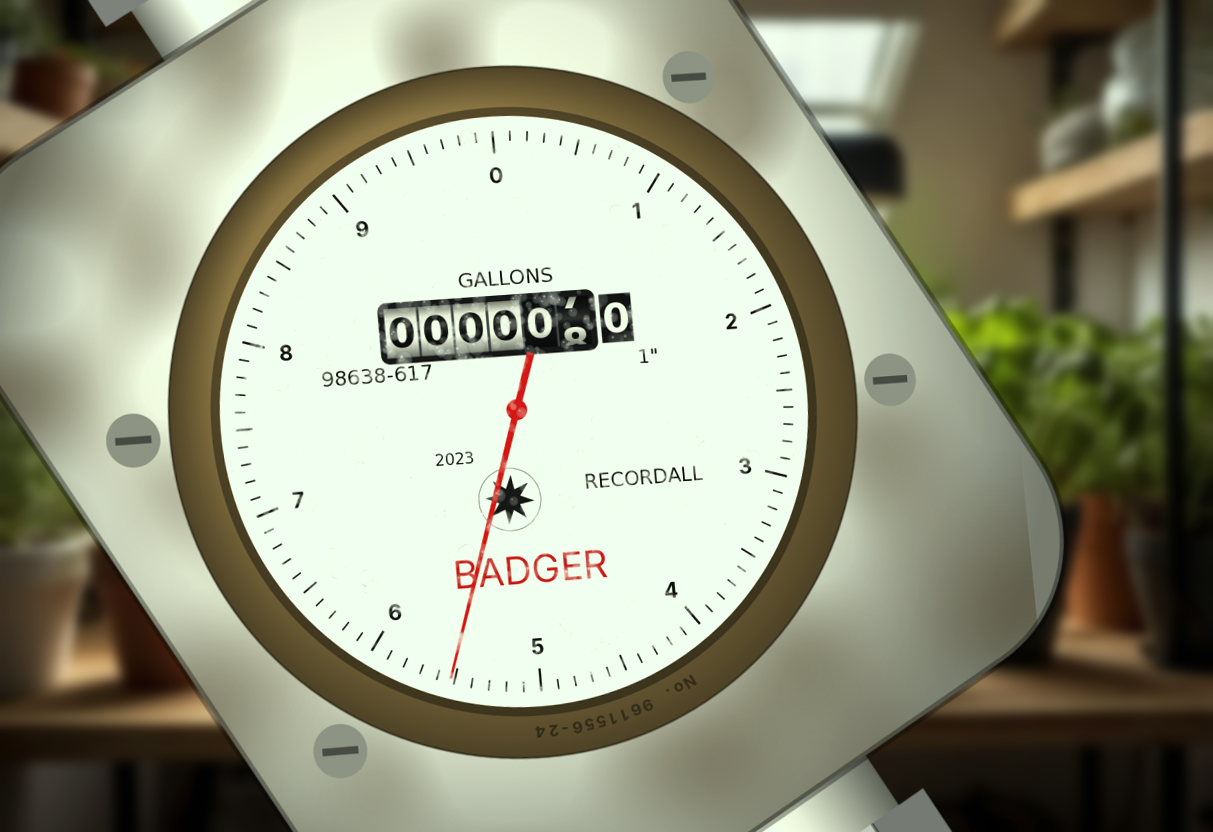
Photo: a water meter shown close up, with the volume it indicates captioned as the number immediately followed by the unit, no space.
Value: 75.5gal
